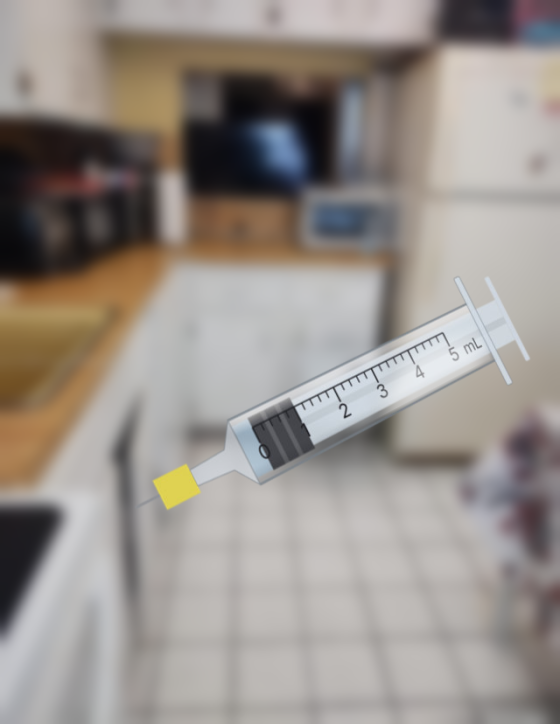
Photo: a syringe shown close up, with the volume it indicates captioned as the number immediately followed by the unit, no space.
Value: 0mL
